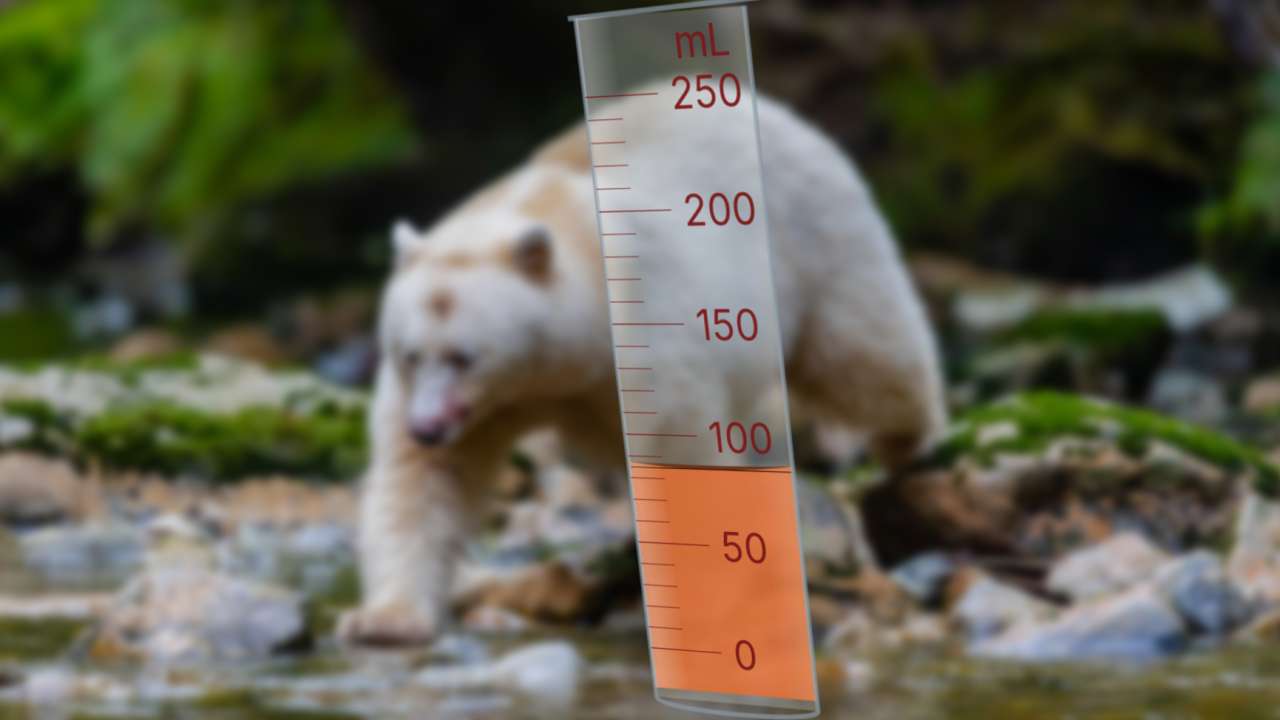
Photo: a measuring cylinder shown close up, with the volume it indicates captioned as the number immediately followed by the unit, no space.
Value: 85mL
